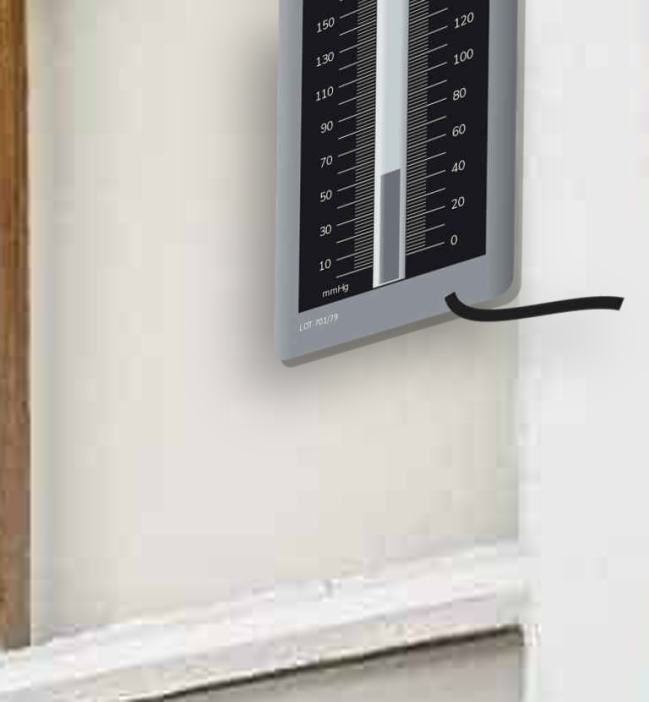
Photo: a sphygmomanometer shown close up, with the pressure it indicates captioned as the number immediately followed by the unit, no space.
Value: 50mmHg
